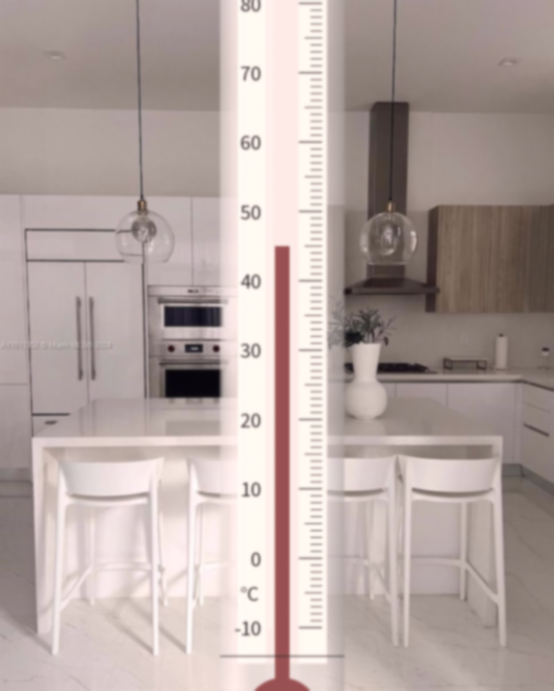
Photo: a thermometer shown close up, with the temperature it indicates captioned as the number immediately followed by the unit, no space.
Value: 45°C
